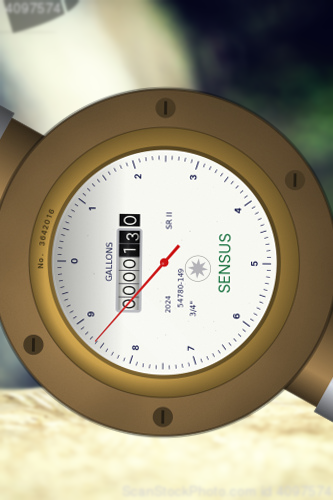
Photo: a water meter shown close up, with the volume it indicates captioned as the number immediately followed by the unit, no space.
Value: 128.6gal
